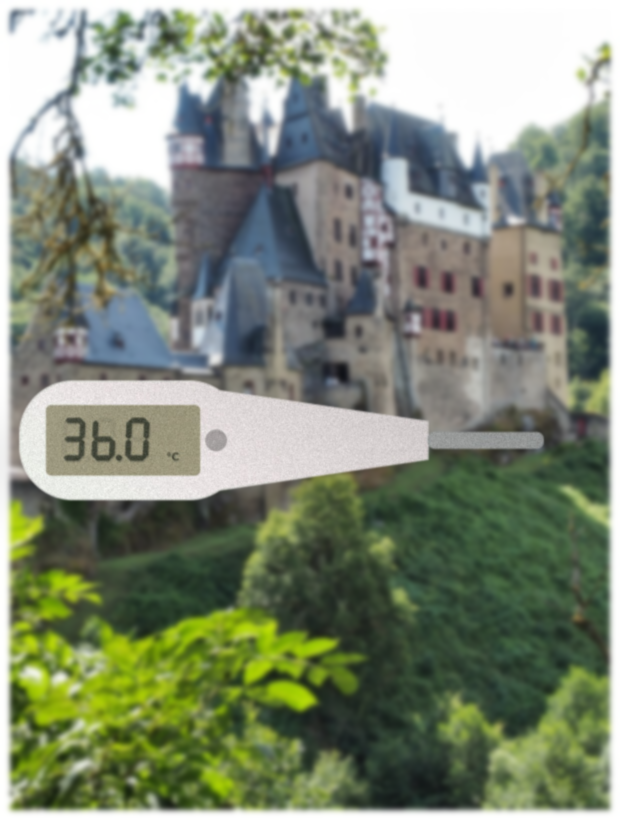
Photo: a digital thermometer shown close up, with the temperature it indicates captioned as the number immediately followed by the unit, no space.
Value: 36.0°C
